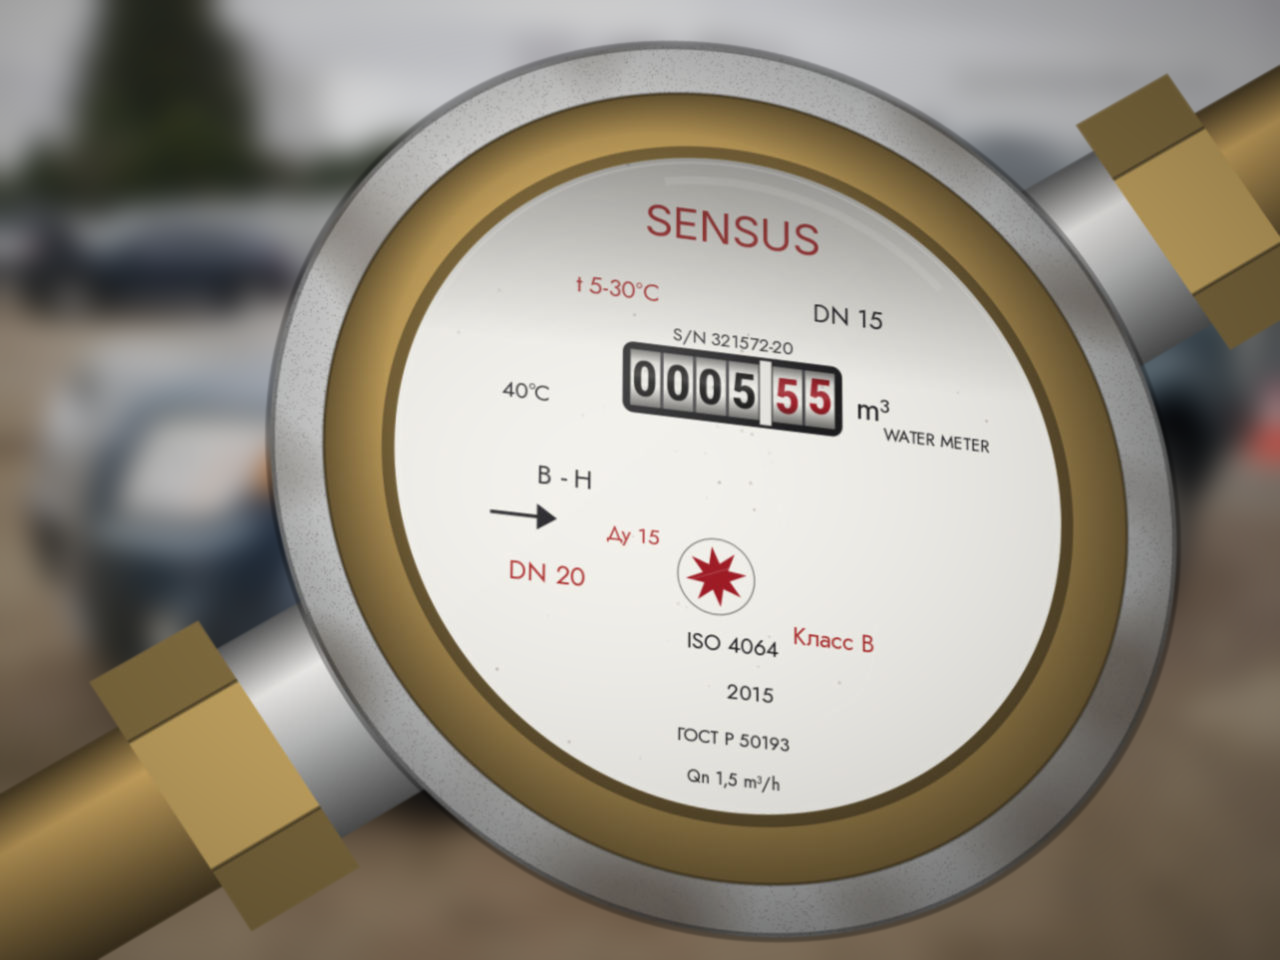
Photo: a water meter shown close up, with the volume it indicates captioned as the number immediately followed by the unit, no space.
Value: 5.55m³
